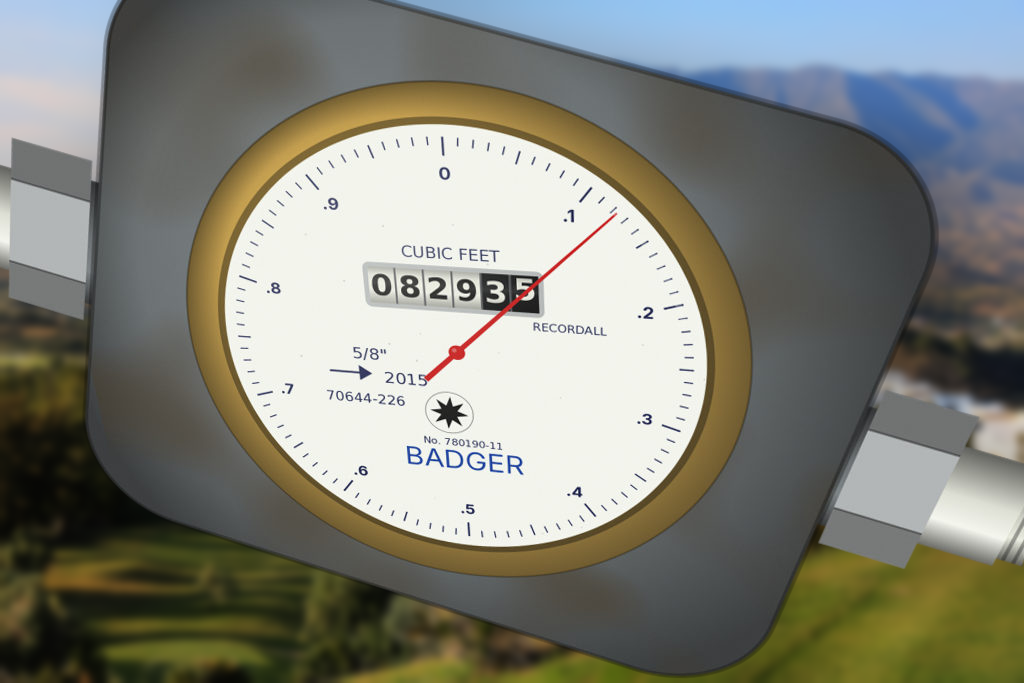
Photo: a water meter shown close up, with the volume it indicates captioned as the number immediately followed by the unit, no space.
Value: 82935.12ft³
